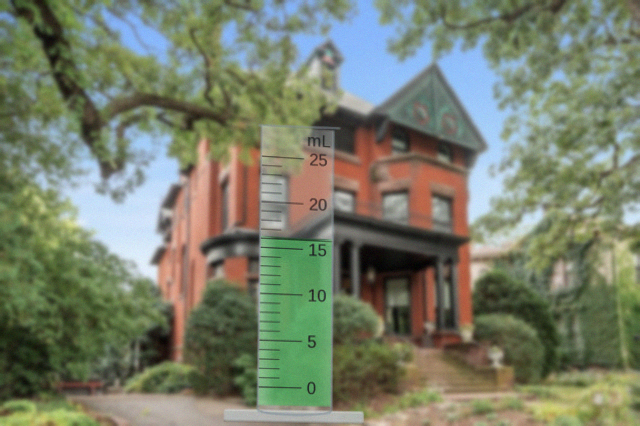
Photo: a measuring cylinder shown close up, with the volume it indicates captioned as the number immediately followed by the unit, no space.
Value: 16mL
